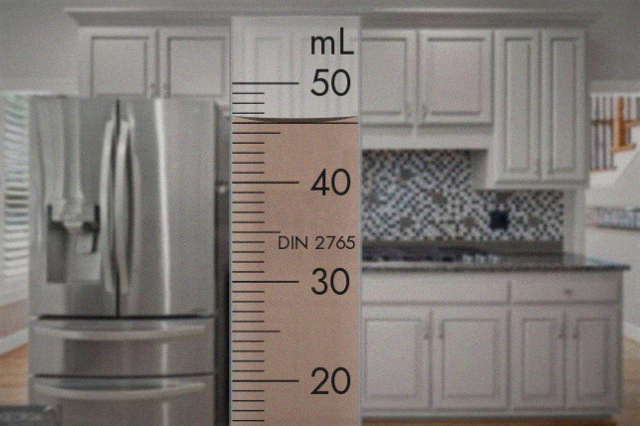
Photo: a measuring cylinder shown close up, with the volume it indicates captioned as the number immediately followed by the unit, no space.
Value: 46mL
